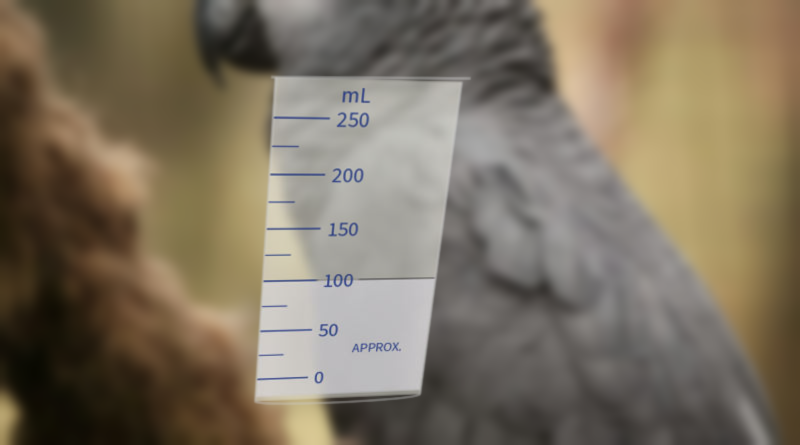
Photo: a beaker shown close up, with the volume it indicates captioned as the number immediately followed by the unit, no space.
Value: 100mL
